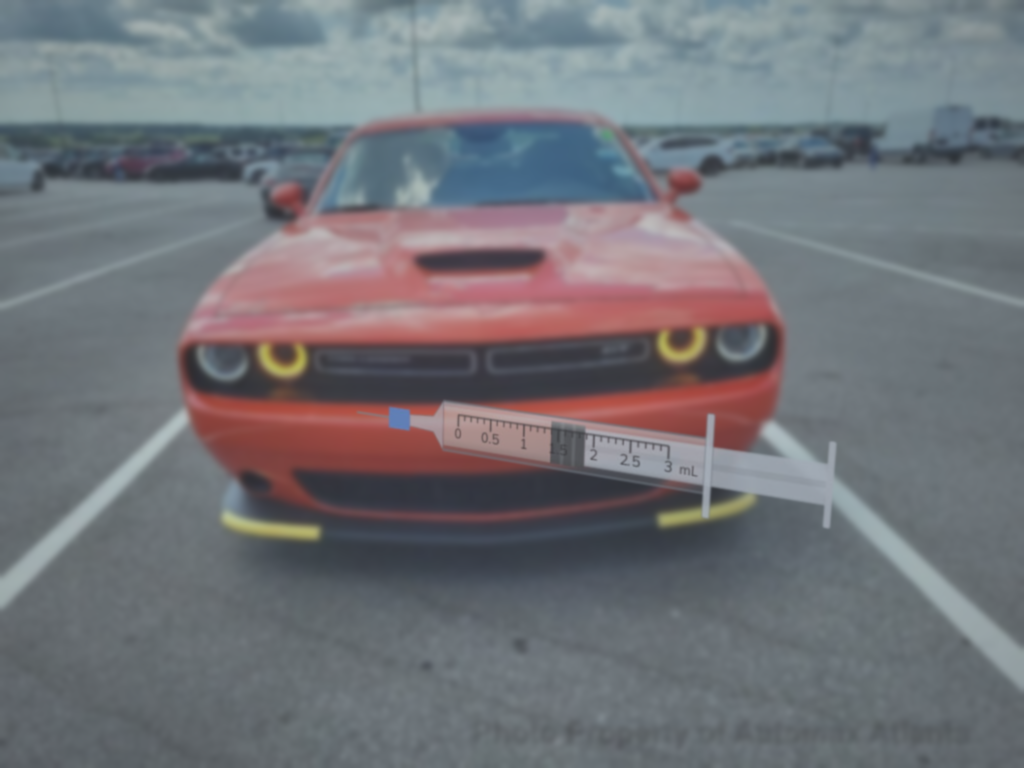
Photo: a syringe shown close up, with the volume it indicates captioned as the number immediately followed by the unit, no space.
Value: 1.4mL
